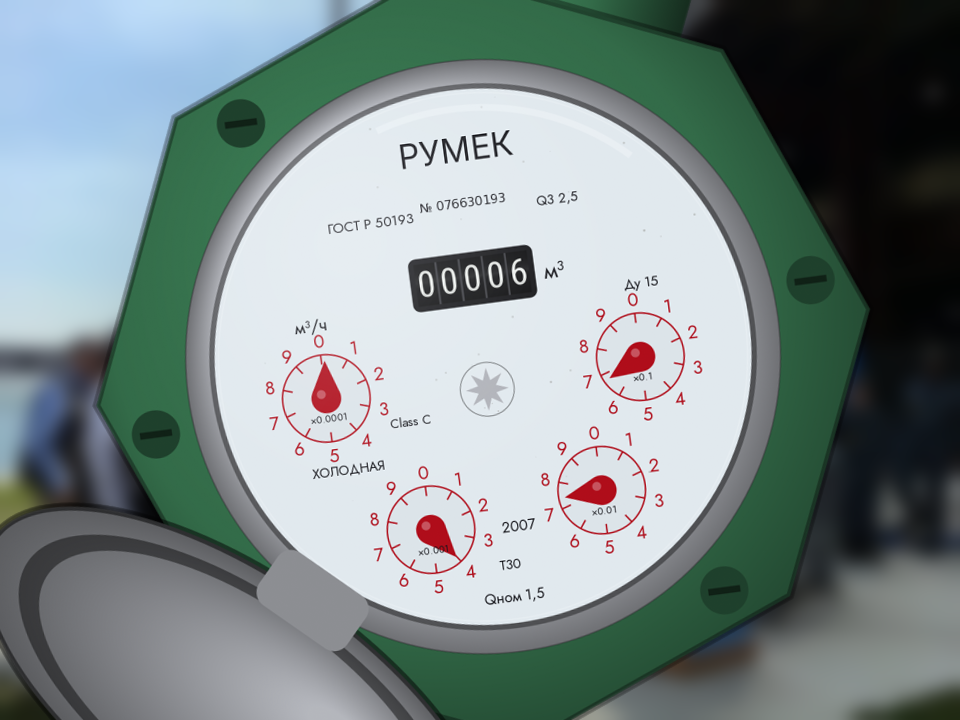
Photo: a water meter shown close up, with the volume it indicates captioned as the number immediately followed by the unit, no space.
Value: 6.6740m³
